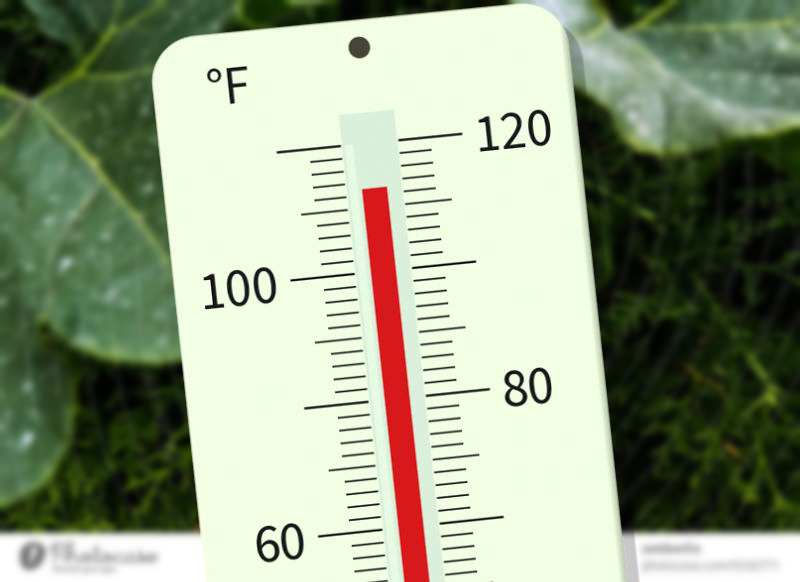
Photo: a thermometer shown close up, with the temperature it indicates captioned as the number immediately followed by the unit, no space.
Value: 113°F
